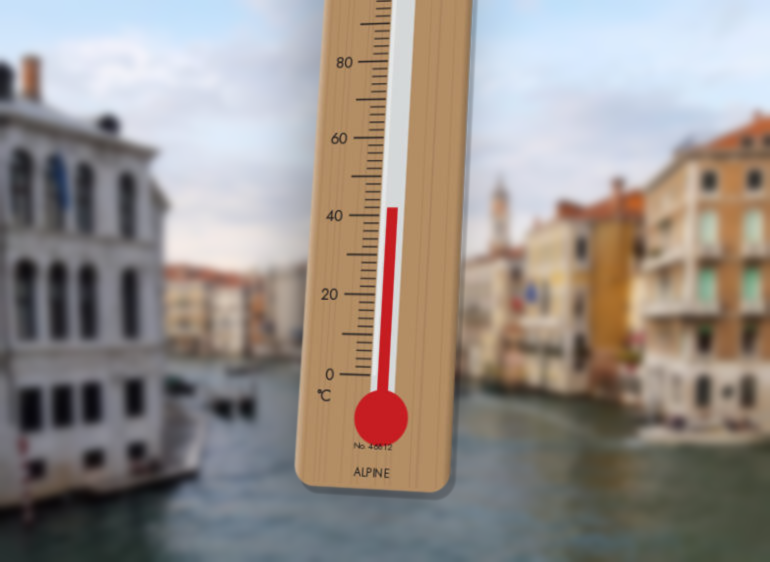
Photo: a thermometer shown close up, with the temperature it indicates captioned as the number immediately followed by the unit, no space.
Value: 42°C
